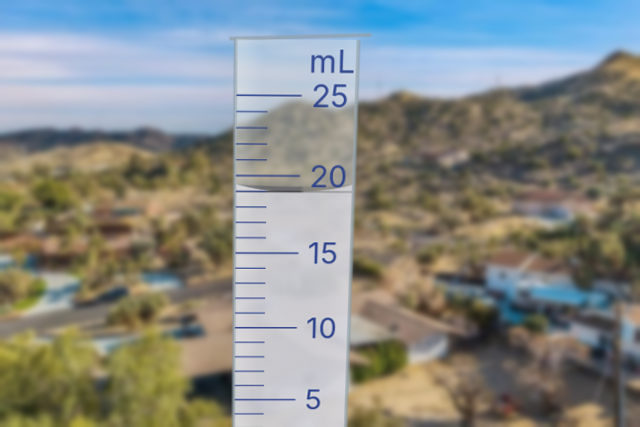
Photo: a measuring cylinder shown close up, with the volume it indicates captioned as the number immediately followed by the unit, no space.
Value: 19mL
